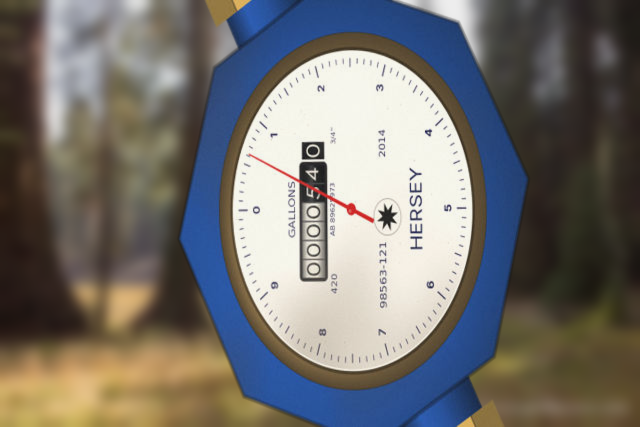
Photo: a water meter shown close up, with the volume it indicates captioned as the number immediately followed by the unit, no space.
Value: 540.6gal
